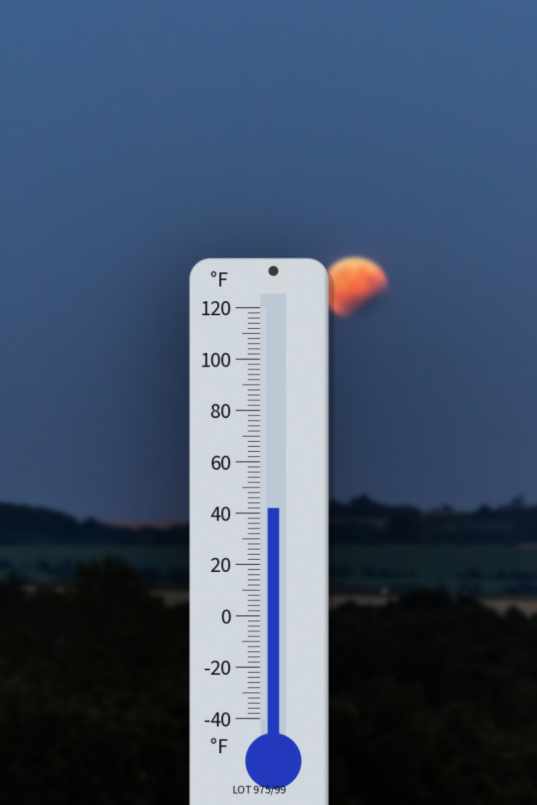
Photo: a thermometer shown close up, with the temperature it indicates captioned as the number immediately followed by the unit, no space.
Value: 42°F
